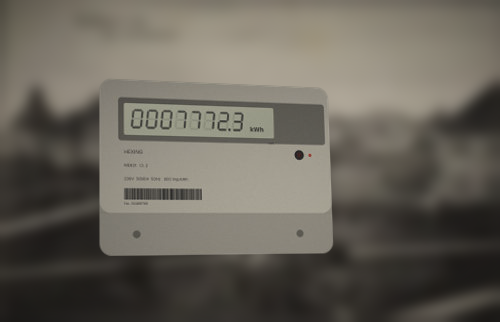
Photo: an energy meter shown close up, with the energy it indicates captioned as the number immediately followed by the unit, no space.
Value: 7772.3kWh
